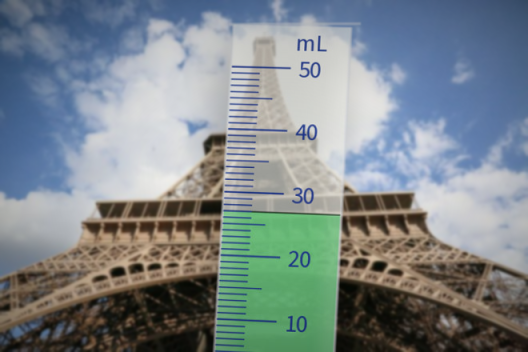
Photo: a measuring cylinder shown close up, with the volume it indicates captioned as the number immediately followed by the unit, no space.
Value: 27mL
